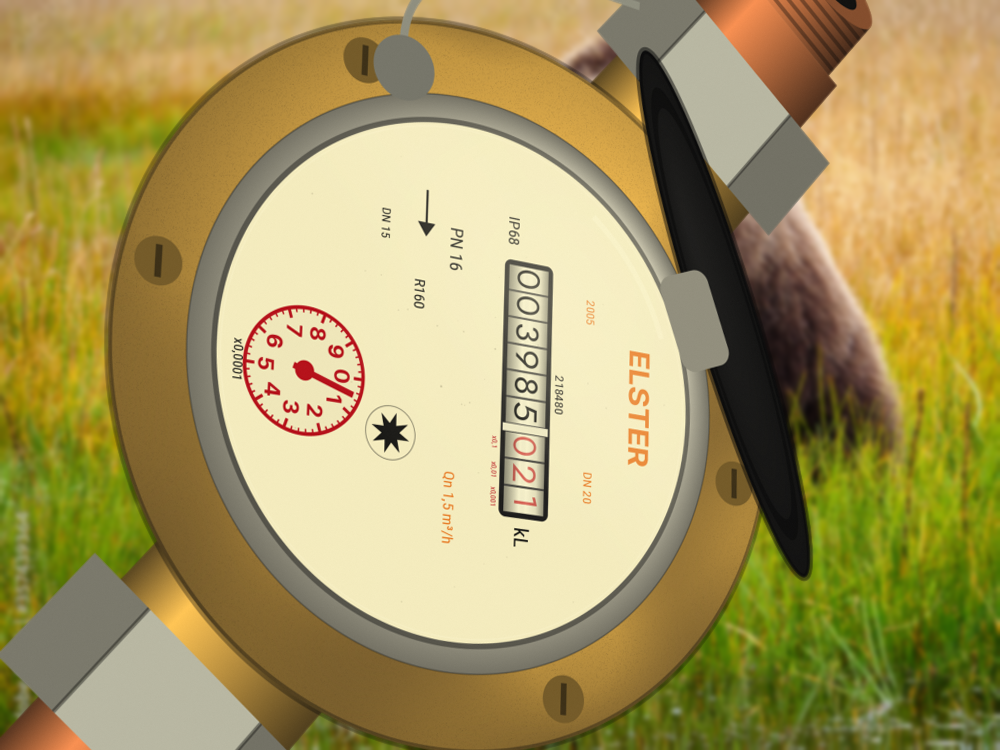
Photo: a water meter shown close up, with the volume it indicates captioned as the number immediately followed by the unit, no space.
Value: 3985.0210kL
